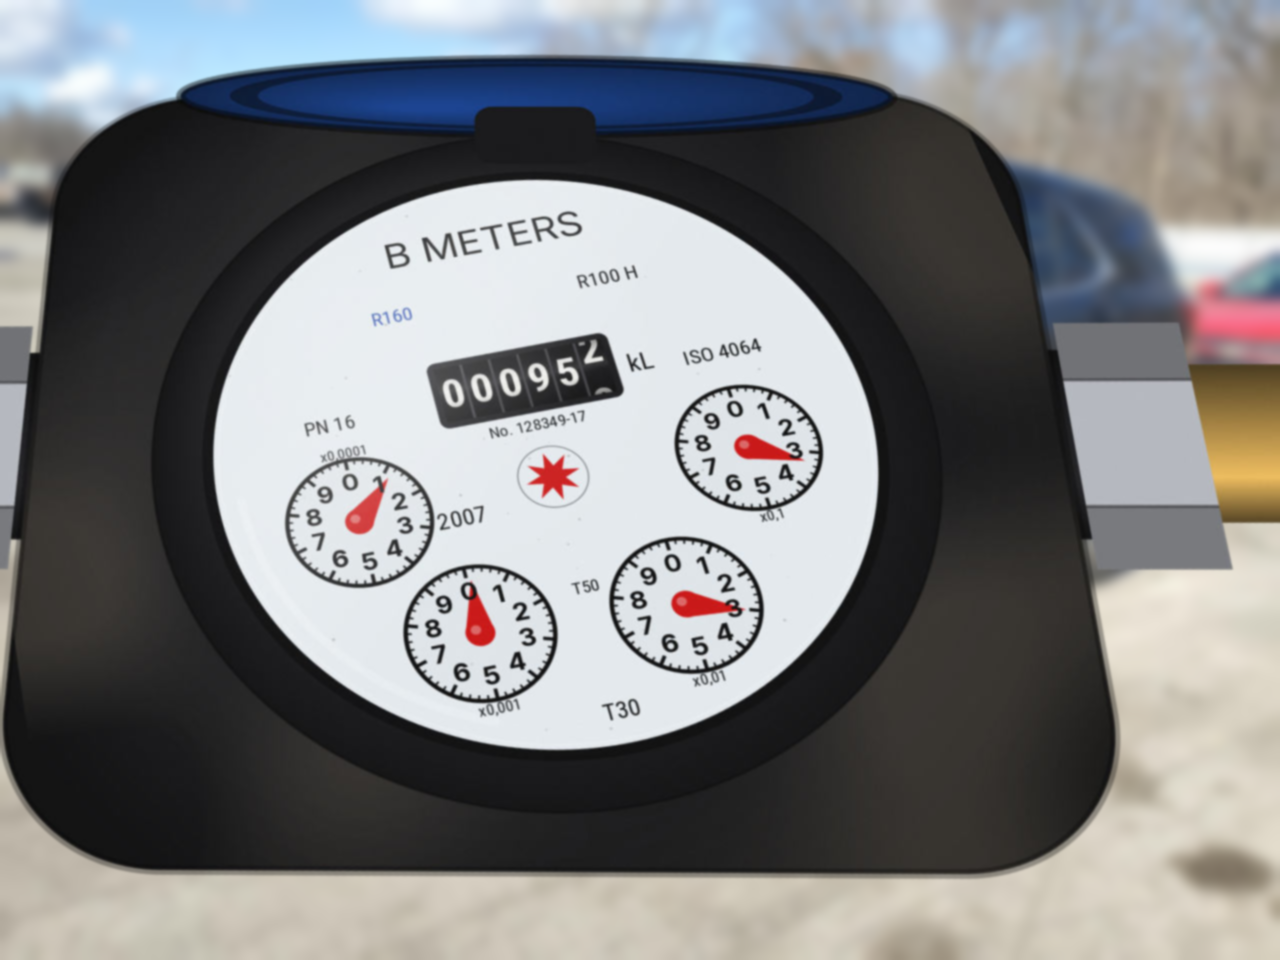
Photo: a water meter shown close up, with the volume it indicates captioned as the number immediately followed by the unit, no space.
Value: 952.3301kL
